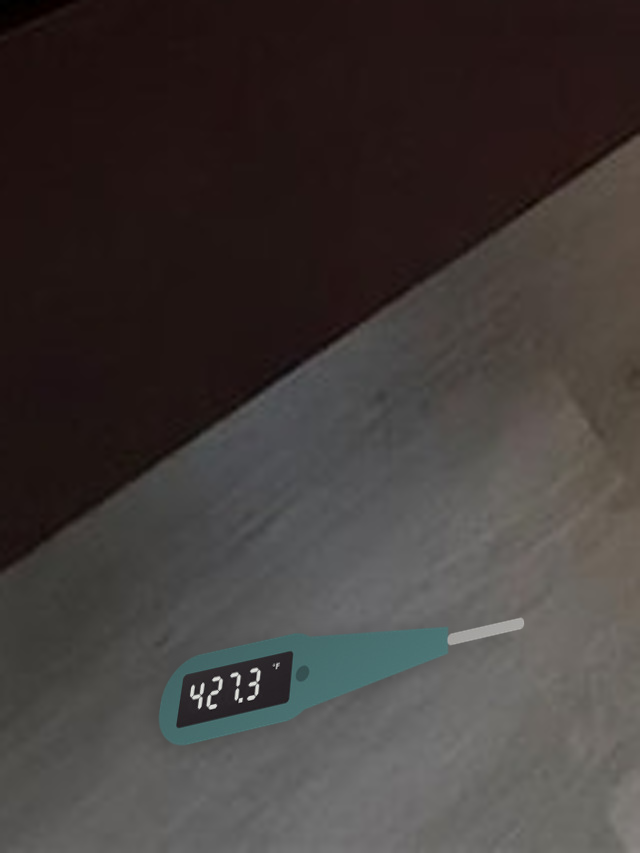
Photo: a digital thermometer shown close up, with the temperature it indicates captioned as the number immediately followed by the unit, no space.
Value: 427.3°F
